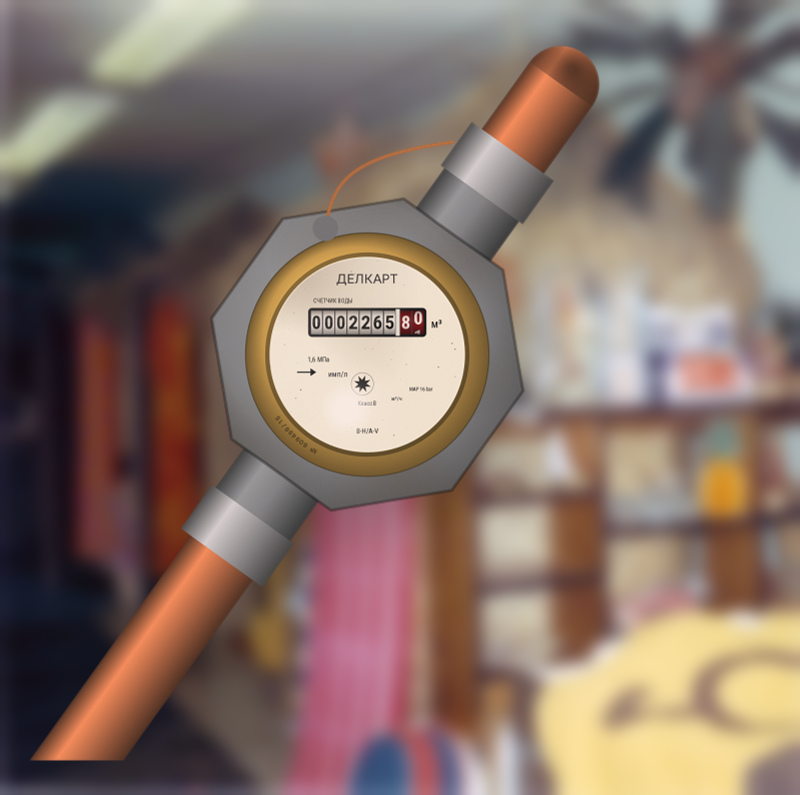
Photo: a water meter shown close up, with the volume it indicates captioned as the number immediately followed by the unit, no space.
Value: 2265.80m³
